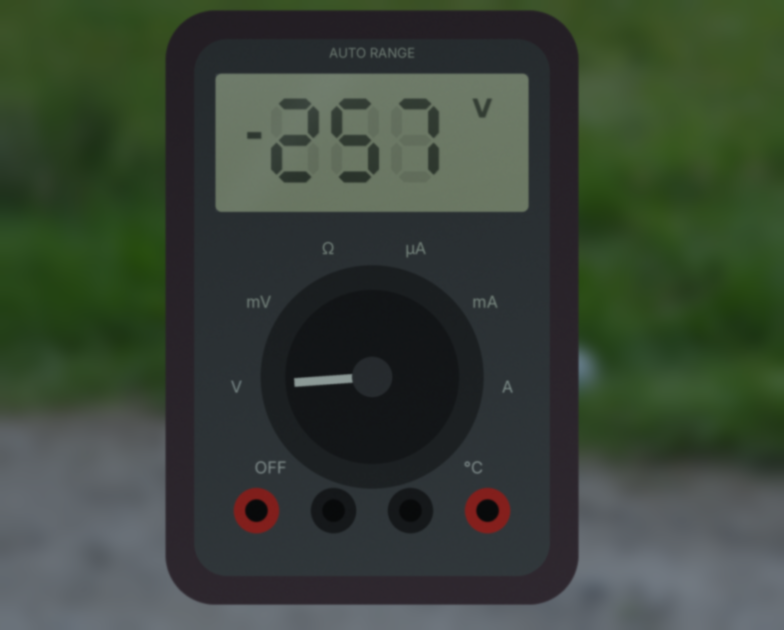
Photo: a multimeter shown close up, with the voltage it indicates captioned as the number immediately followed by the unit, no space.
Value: -257V
